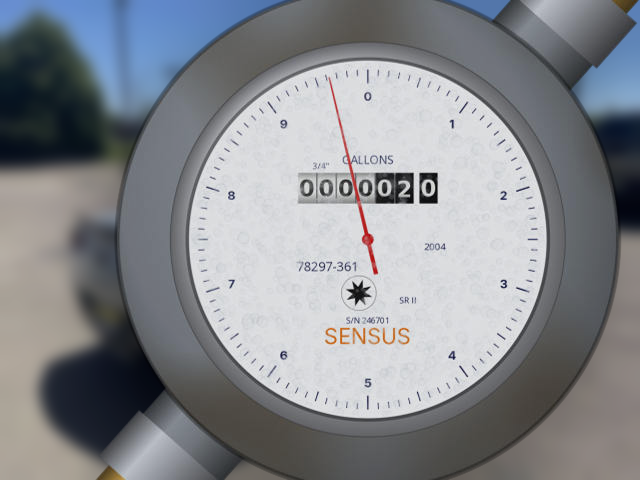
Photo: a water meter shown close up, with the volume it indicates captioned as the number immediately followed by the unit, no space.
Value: 19.6gal
